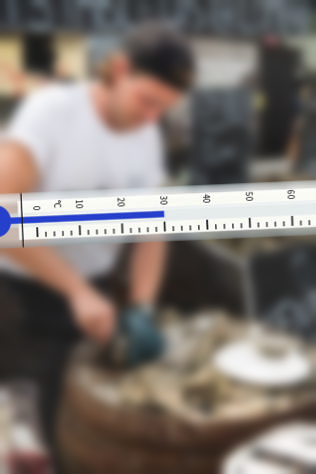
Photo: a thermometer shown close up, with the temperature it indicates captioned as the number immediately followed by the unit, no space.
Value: 30°C
